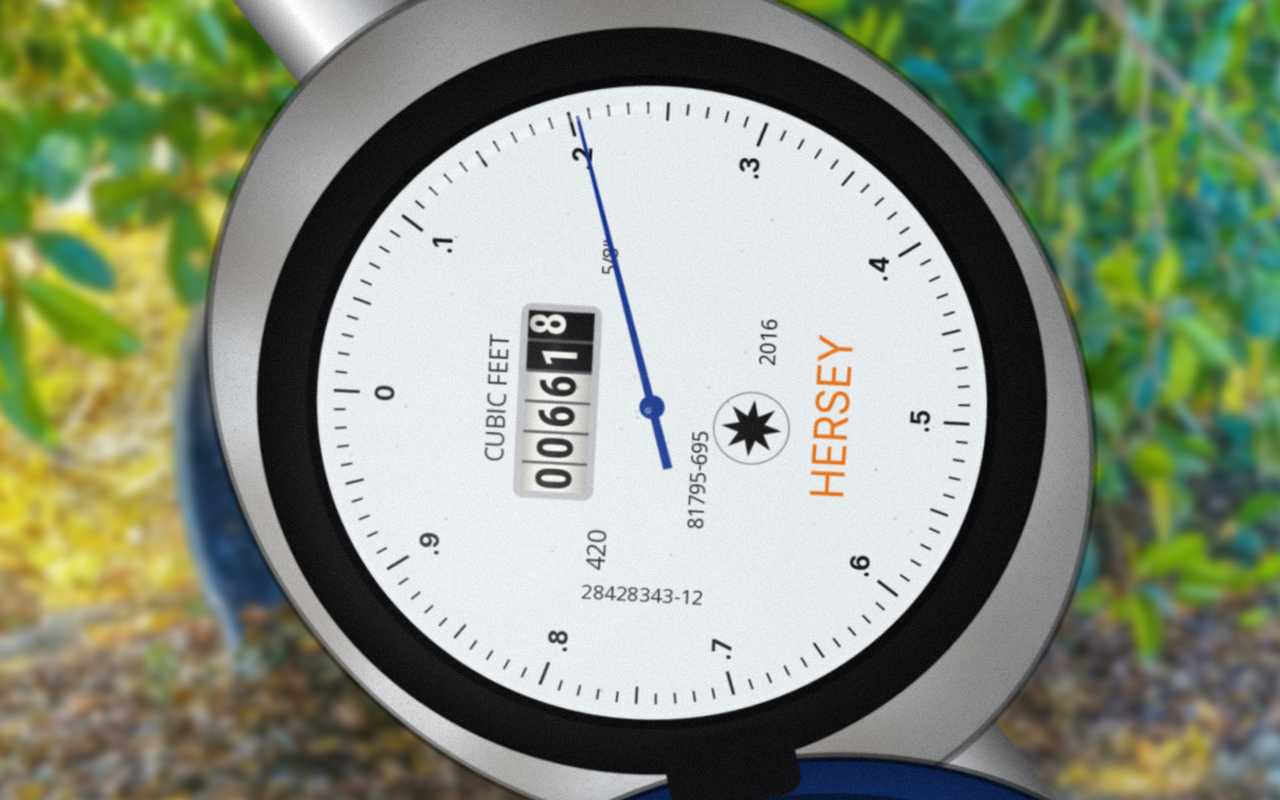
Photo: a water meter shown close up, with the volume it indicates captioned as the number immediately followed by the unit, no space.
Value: 6618.20ft³
